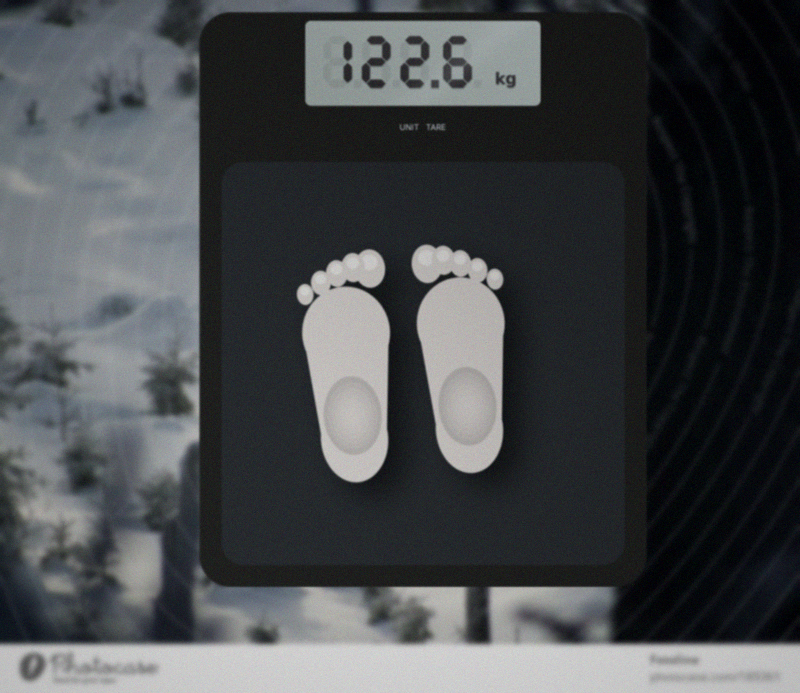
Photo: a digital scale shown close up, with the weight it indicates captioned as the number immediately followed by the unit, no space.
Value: 122.6kg
